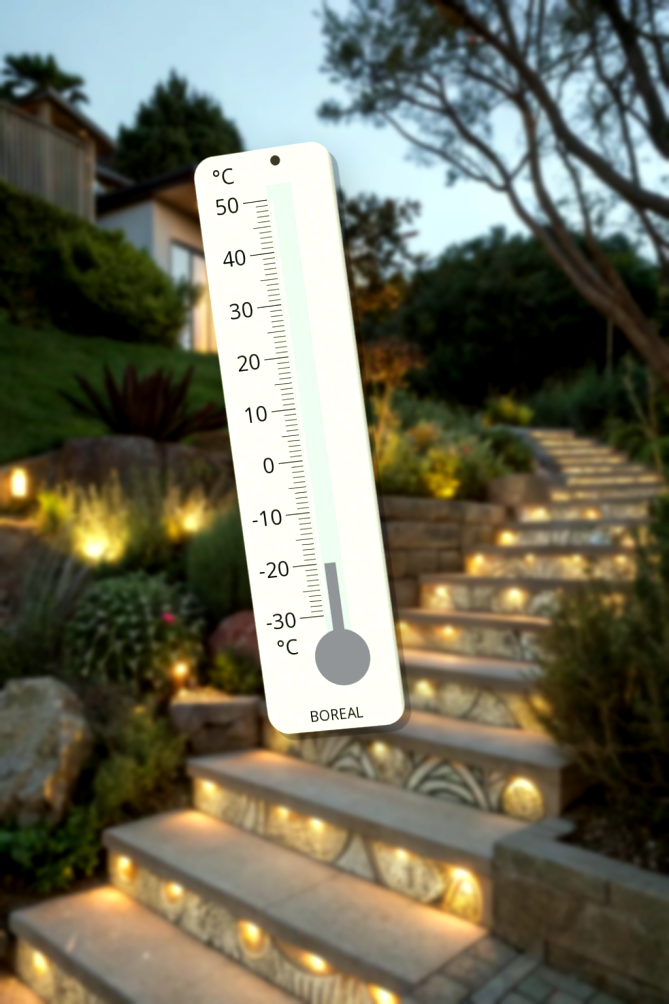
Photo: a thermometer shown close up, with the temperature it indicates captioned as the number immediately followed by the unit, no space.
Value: -20°C
